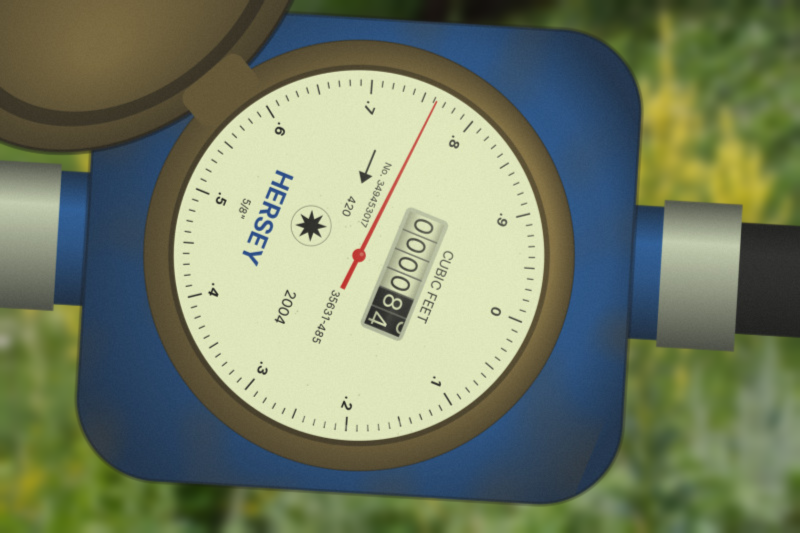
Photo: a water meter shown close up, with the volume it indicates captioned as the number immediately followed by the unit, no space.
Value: 83.76ft³
